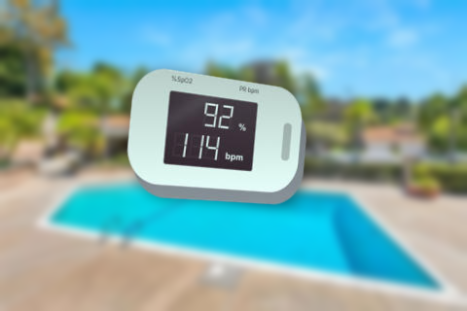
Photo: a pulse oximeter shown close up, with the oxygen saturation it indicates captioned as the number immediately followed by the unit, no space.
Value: 92%
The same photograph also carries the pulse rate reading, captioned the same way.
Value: 114bpm
